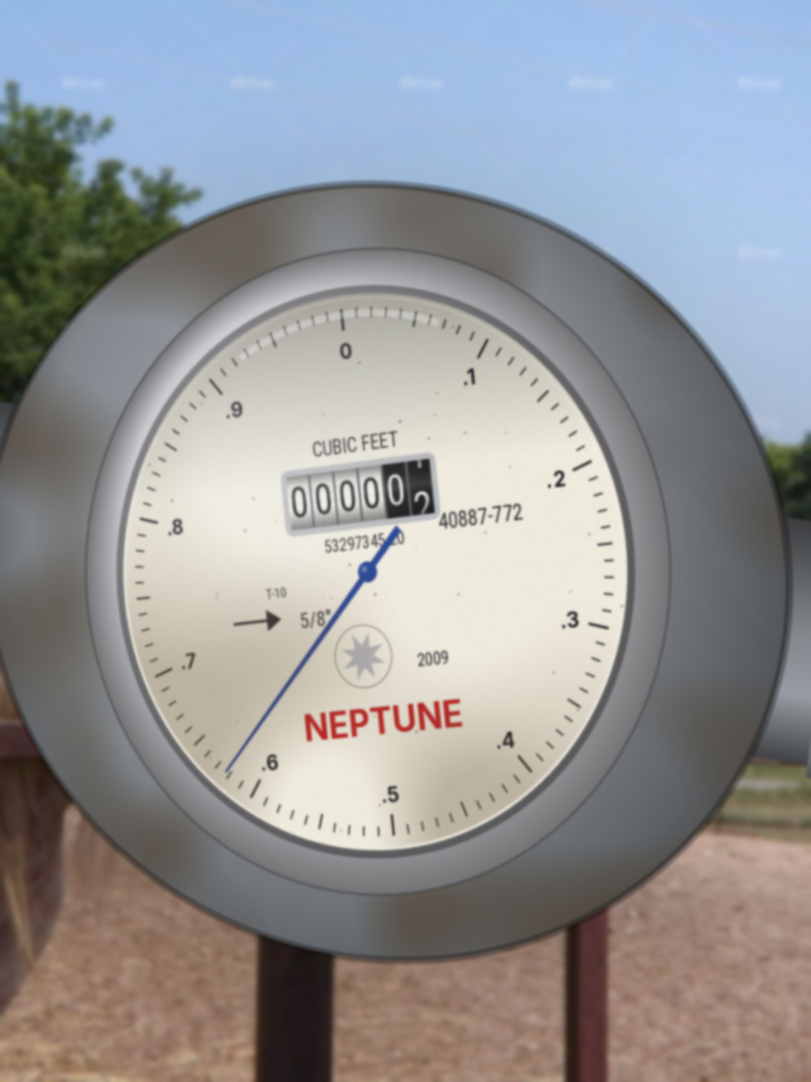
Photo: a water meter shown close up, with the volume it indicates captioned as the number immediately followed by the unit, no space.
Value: 1.62ft³
